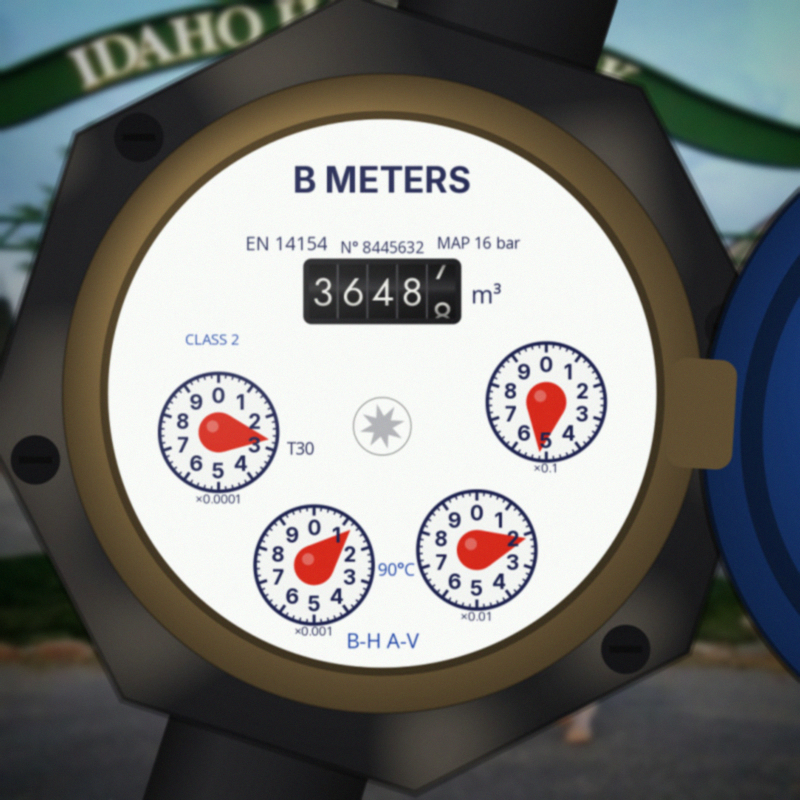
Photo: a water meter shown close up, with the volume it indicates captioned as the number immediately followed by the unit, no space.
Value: 36487.5212m³
